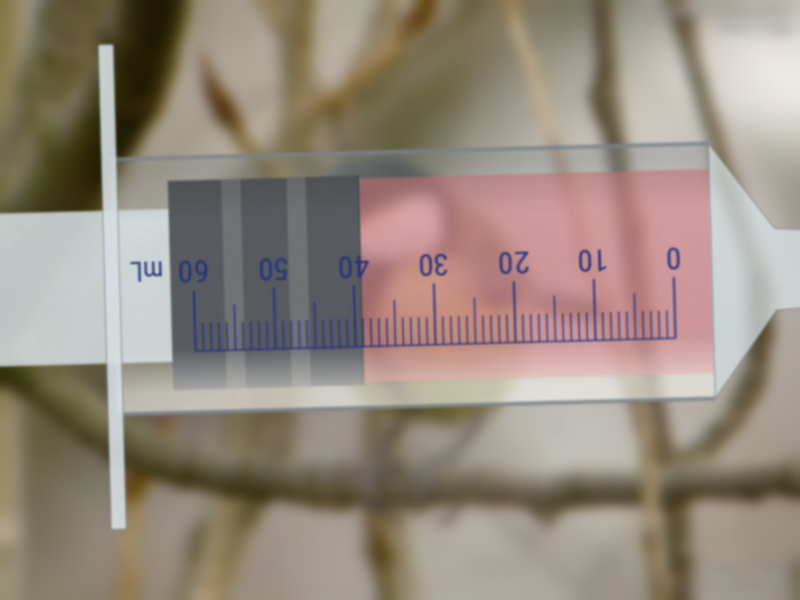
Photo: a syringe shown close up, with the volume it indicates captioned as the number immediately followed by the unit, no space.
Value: 39mL
